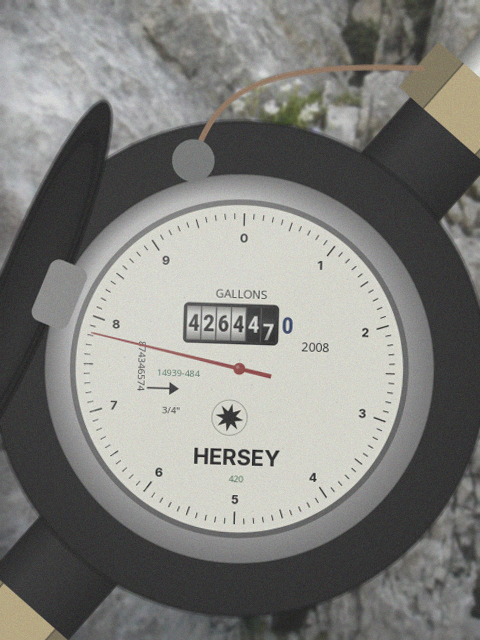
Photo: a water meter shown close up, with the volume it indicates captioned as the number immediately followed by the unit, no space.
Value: 4264467.8gal
